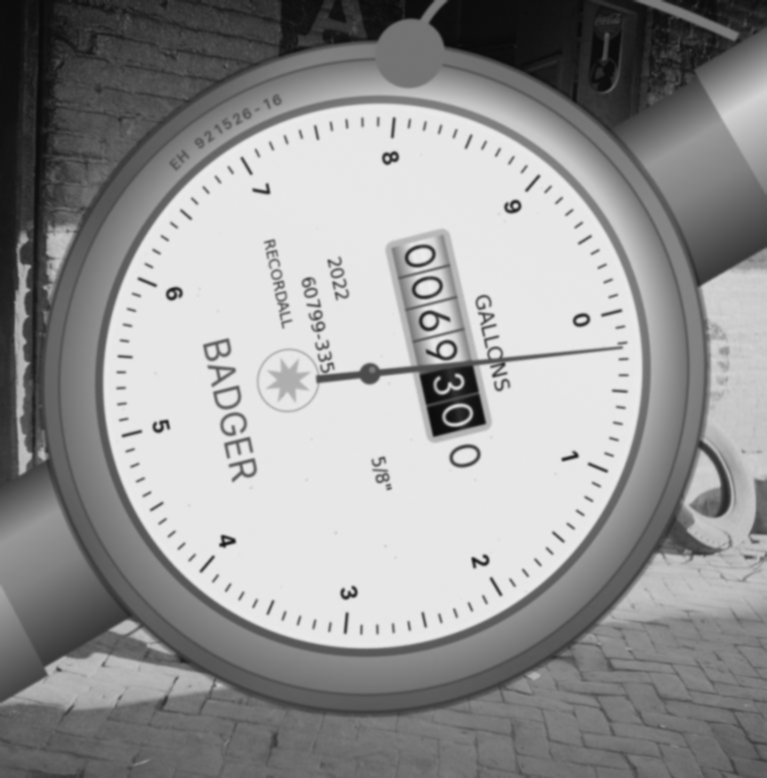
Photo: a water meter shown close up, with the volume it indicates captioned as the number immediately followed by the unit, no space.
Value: 69300.2gal
